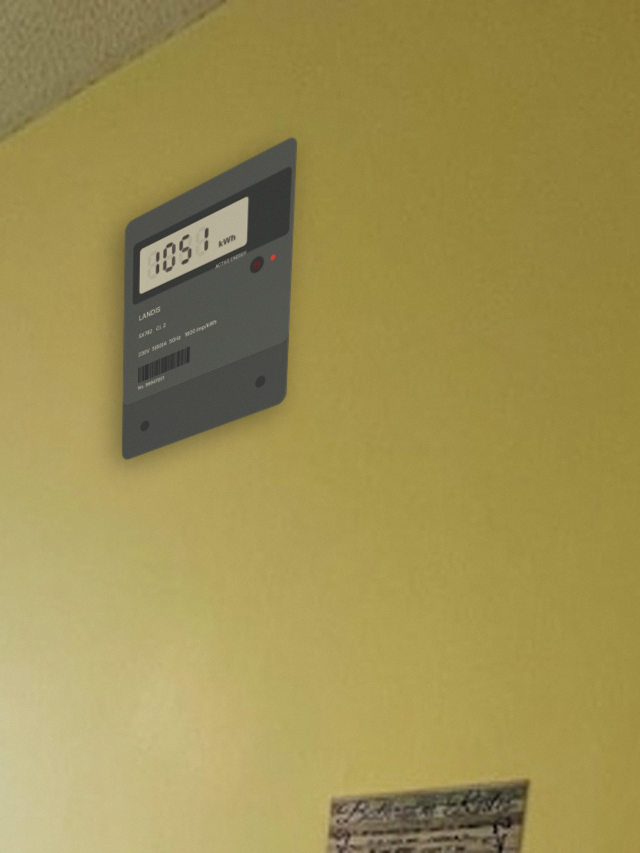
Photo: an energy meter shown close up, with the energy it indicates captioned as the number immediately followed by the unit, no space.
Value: 1051kWh
